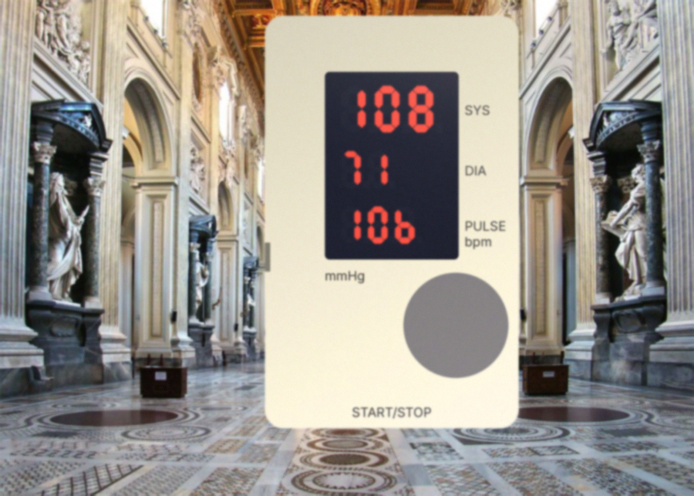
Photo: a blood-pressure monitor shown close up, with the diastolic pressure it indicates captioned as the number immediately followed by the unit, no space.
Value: 71mmHg
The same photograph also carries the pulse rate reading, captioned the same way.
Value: 106bpm
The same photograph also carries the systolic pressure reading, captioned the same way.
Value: 108mmHg
